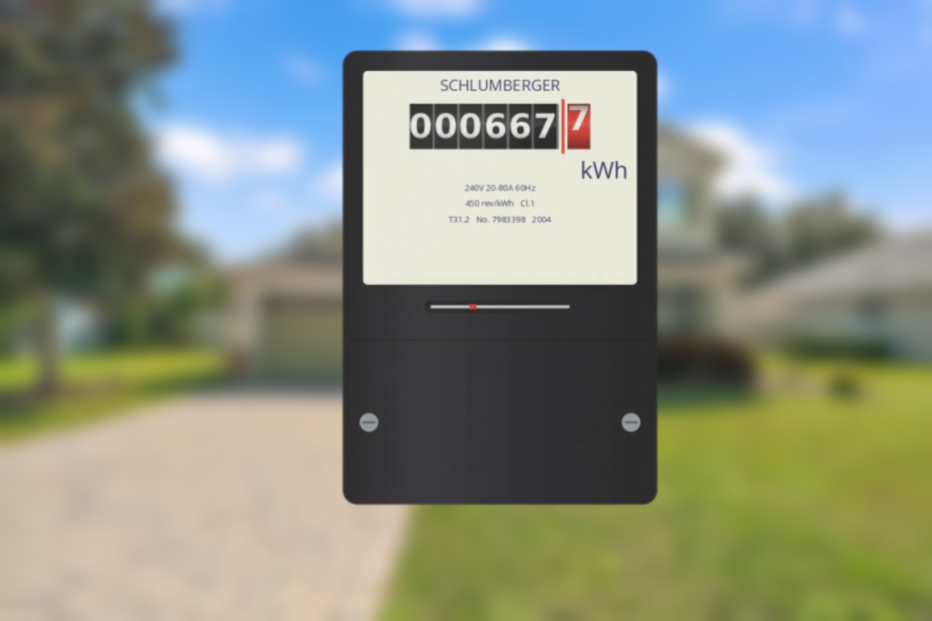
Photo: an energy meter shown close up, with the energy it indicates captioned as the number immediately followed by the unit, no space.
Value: 667.7kWh
